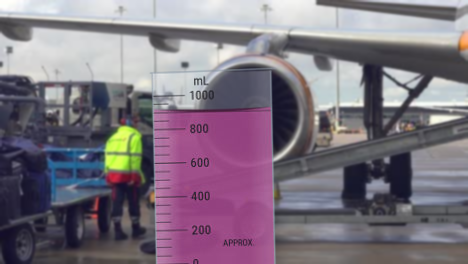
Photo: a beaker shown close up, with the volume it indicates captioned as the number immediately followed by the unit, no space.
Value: 900mL
